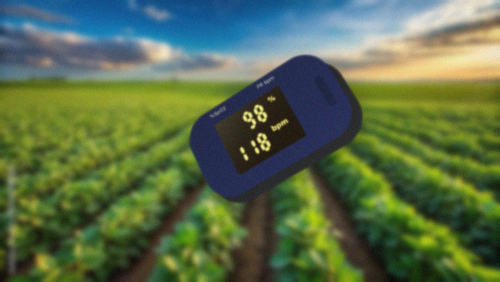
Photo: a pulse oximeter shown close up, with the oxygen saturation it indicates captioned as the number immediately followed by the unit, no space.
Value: 98%
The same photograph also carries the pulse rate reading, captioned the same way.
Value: 118bpm
